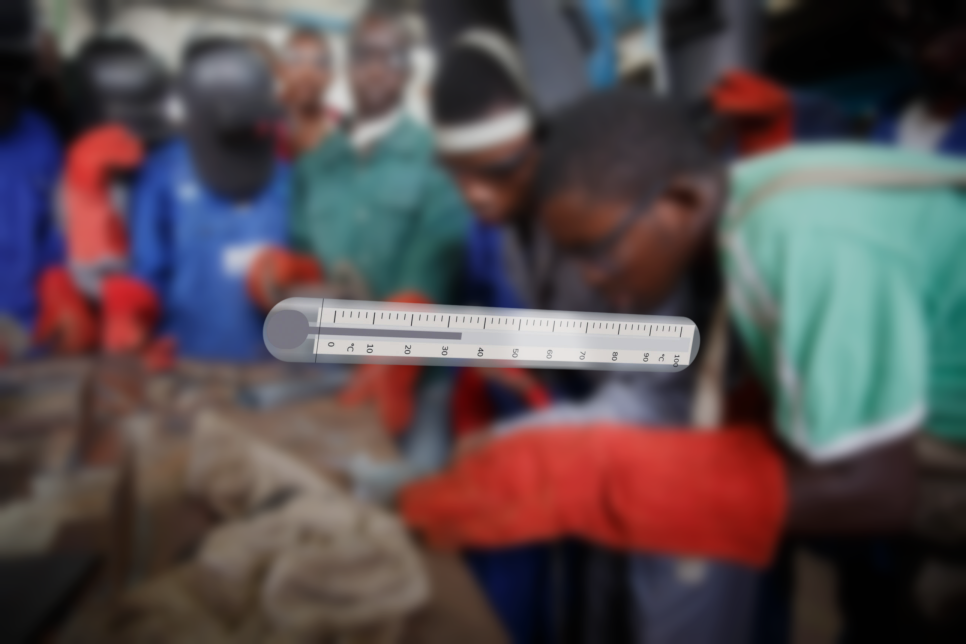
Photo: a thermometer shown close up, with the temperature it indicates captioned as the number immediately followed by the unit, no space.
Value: 34°C
